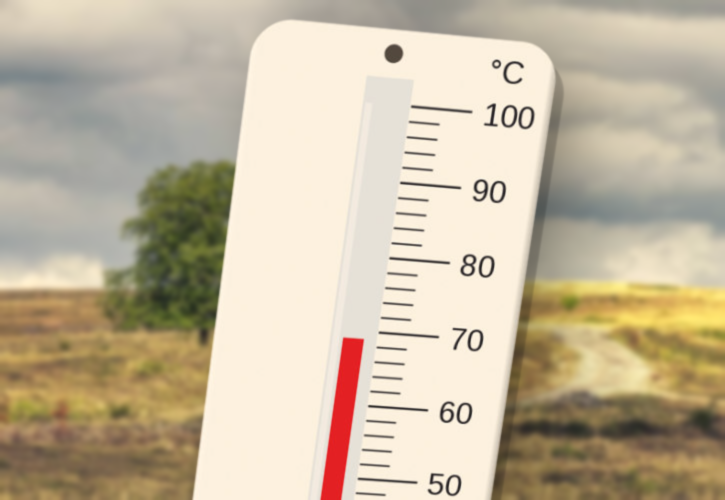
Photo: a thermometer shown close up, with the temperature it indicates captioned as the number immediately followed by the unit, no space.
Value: 69°C
